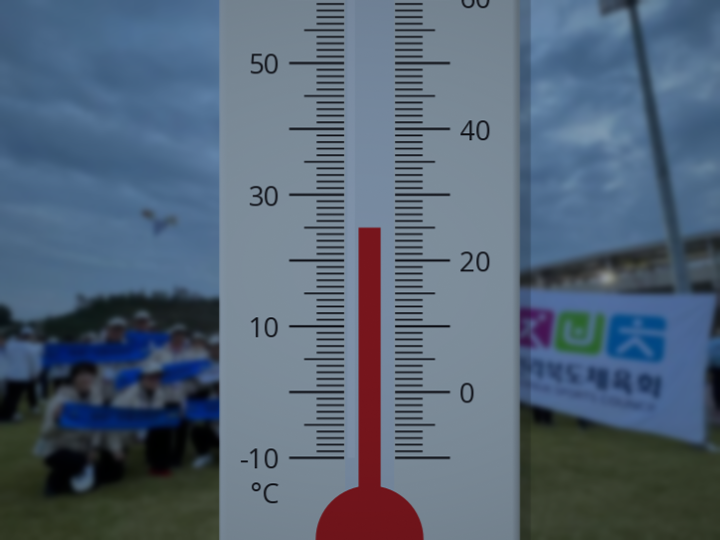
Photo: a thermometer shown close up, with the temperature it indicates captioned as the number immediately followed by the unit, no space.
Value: 25°C
